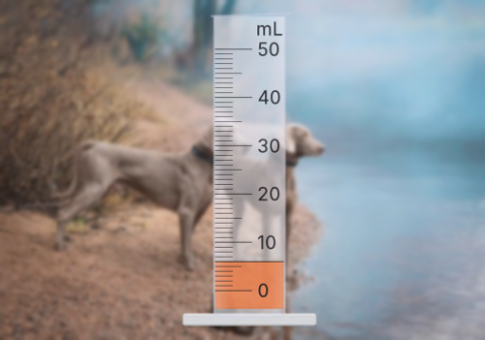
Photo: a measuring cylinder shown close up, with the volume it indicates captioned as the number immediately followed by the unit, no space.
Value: 6mL
